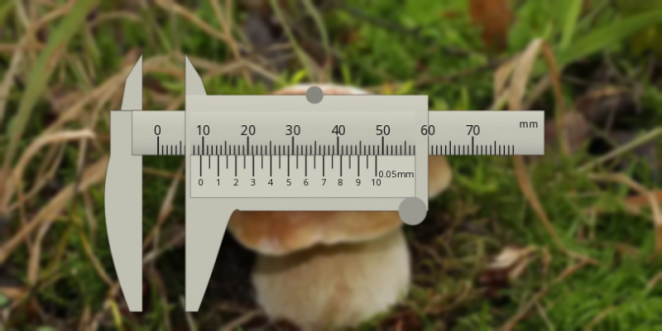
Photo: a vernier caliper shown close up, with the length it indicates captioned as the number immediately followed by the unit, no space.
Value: 9.5mm
